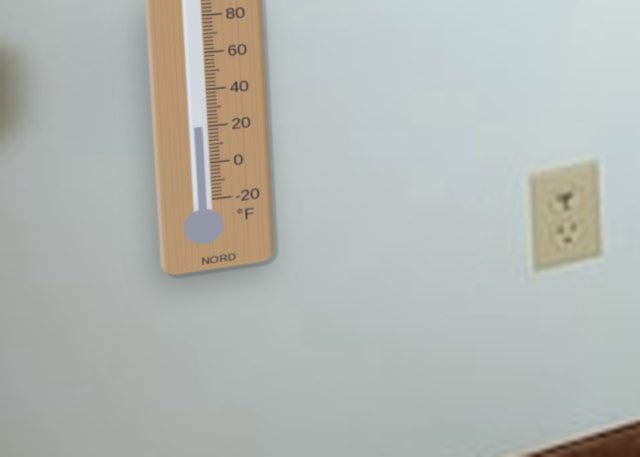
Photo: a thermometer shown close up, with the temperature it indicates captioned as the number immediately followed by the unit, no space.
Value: 20°F
